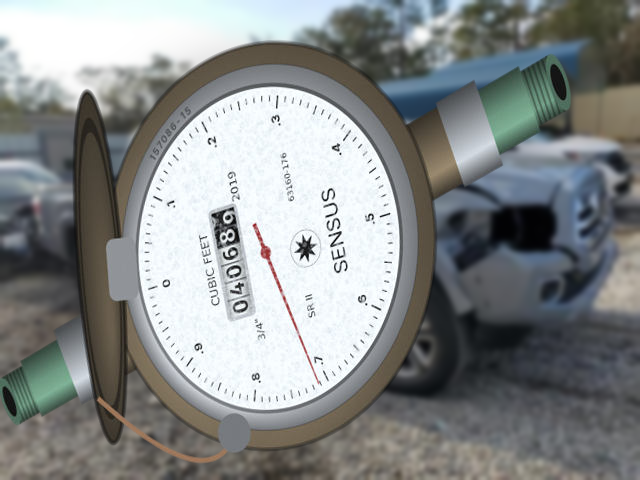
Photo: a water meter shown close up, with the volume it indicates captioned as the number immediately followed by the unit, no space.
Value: 40688.71ft³
